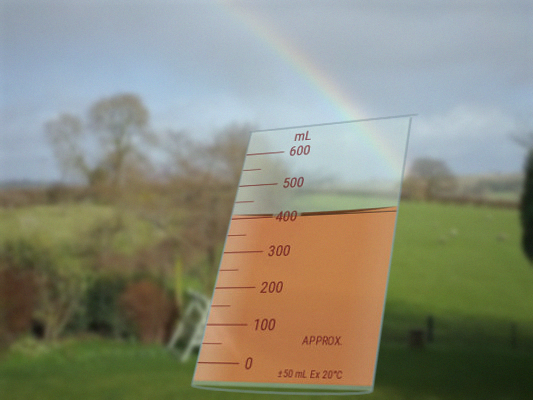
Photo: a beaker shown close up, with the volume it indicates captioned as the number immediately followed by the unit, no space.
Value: 400mL
